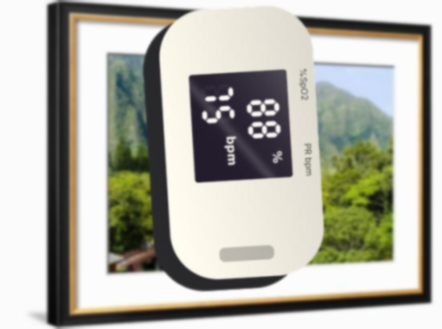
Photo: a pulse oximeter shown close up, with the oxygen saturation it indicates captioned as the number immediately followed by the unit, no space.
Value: 88%
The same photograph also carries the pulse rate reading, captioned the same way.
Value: 75bpm
